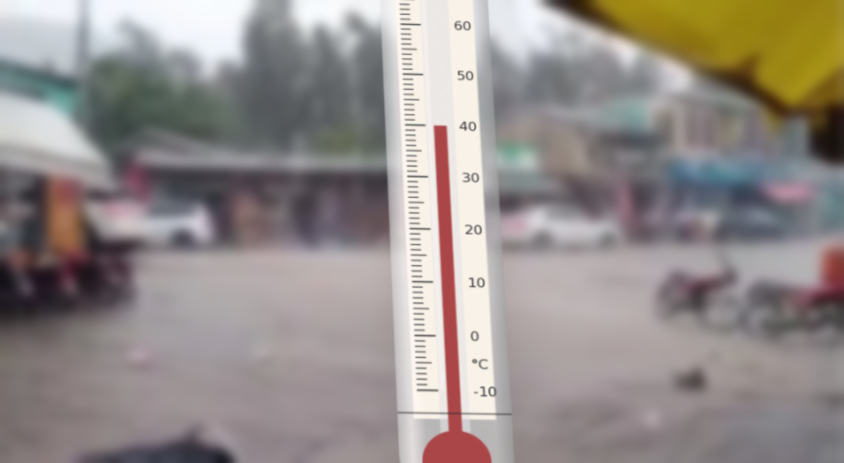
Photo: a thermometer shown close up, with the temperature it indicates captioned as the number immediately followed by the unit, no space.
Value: 40°C
